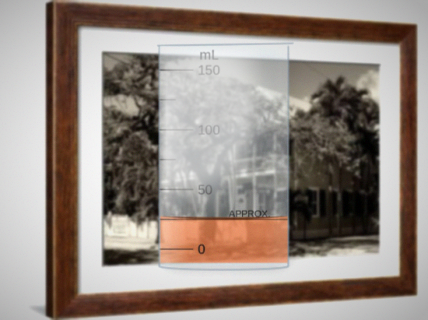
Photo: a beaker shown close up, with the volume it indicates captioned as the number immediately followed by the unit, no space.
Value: 25mL
